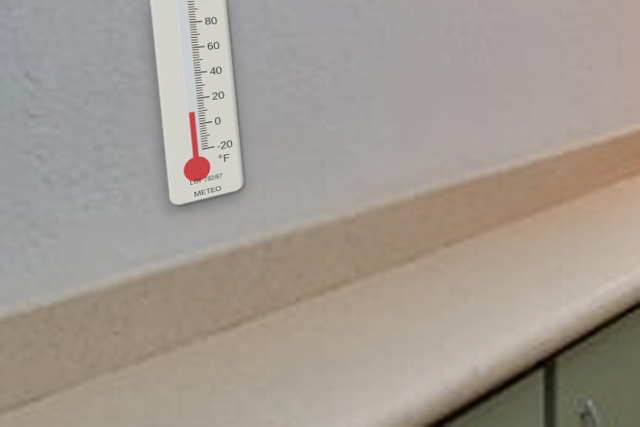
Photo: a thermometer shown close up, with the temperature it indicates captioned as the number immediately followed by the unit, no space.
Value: 10°F
